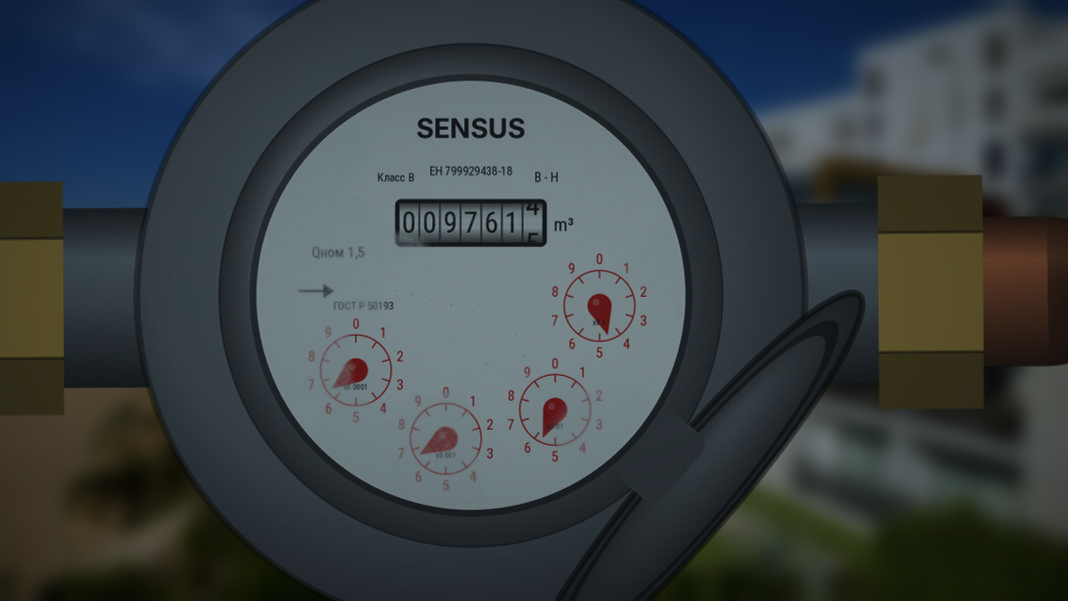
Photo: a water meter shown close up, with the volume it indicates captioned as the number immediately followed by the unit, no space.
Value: 97614.4566m³
